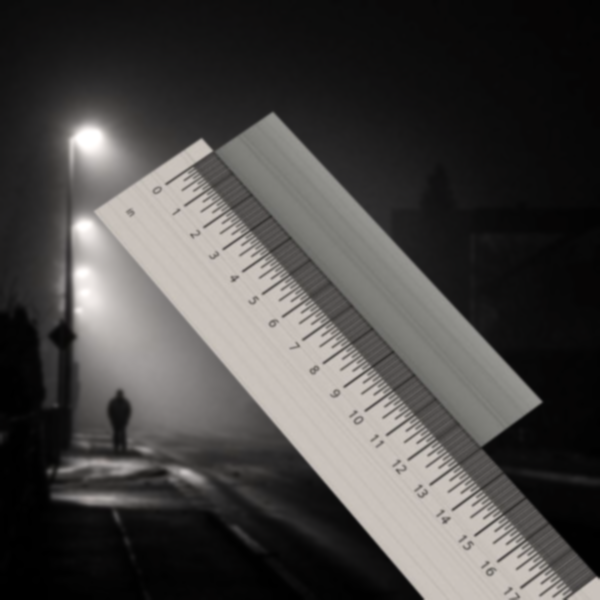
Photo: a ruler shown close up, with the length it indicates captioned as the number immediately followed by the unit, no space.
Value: 13in
